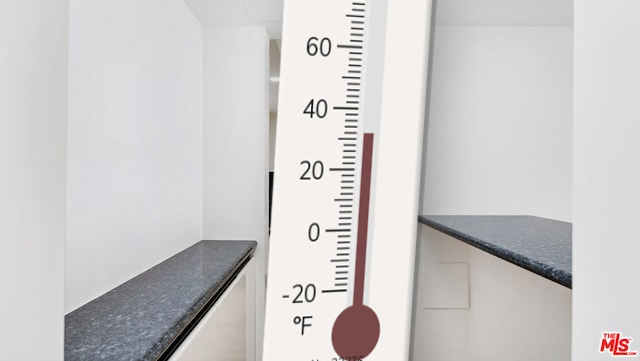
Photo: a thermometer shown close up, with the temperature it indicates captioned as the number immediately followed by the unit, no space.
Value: 32°F
